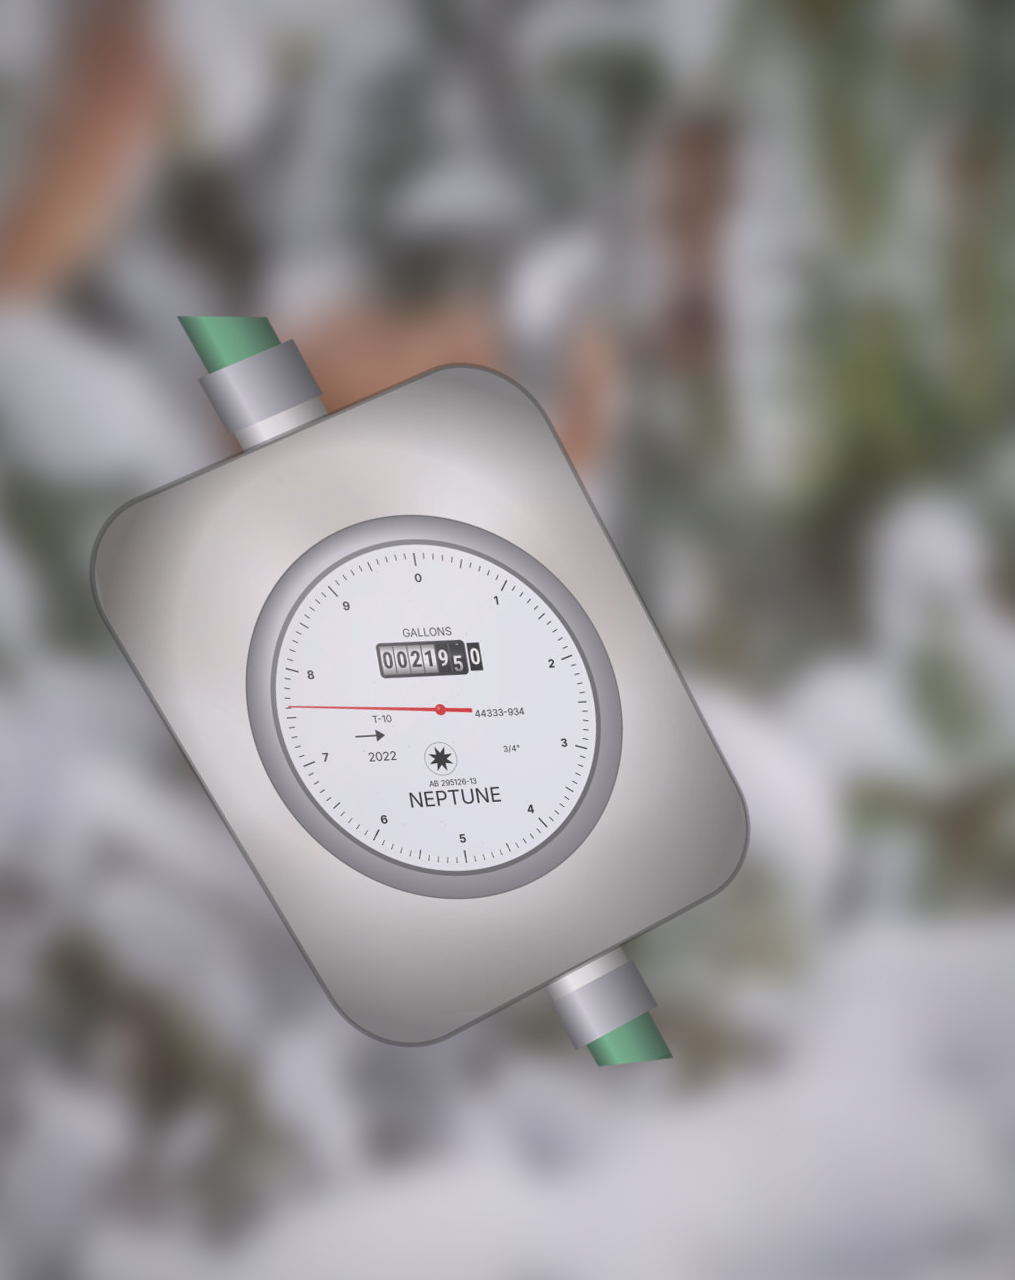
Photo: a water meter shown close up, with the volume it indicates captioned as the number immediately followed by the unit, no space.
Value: 21947.6gal
